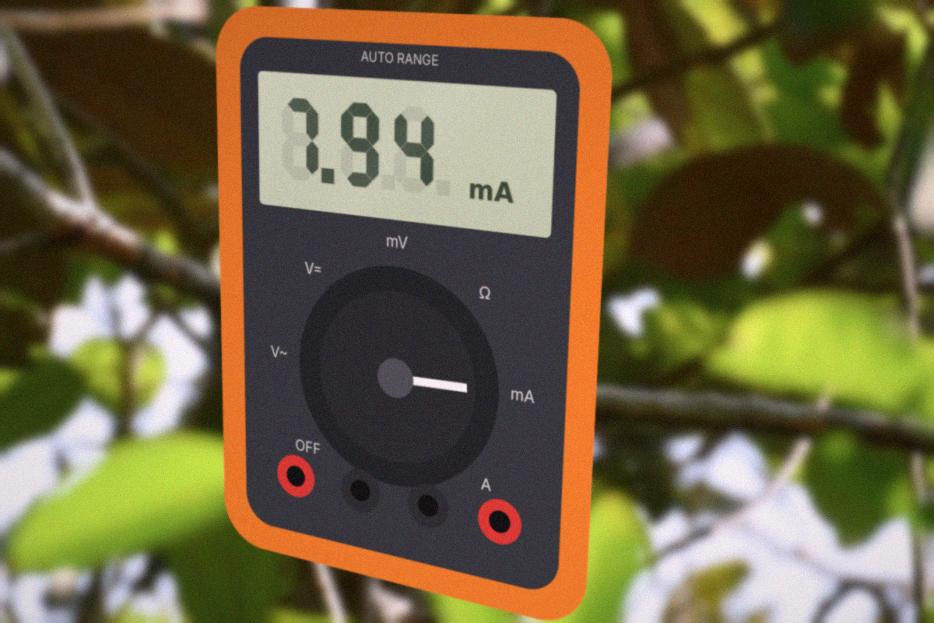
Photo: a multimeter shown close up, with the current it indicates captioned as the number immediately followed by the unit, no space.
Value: 7.94mA
